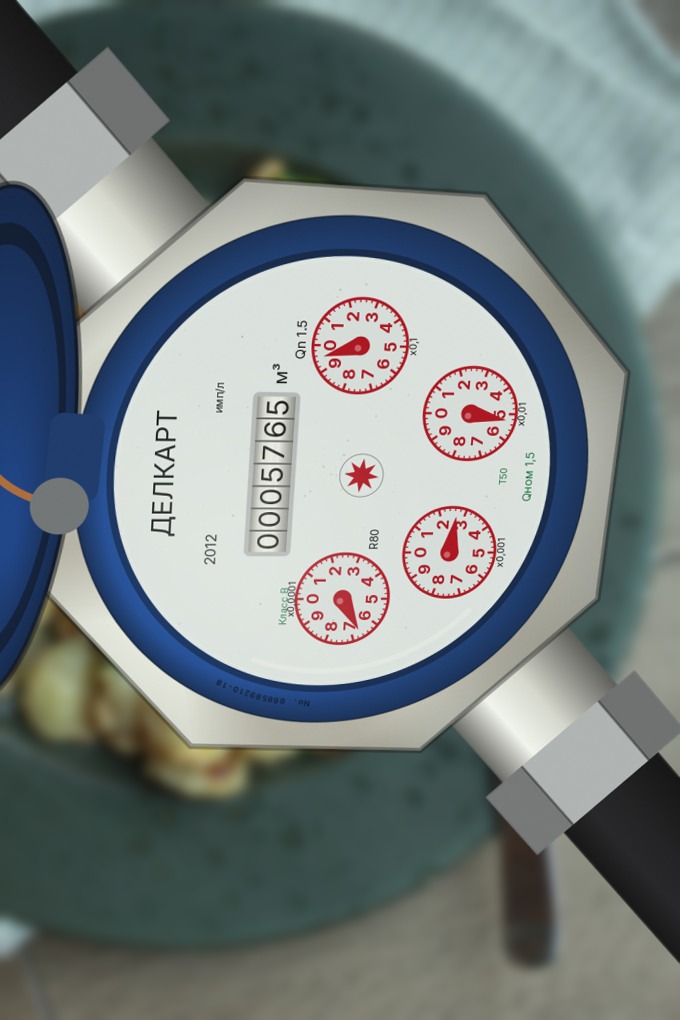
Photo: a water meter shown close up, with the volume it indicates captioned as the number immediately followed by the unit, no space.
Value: 5764.9526m³
